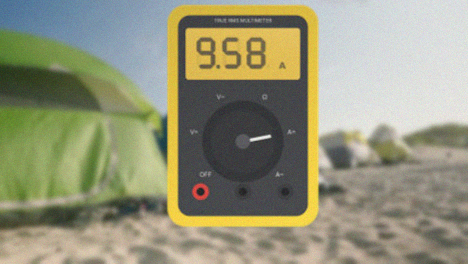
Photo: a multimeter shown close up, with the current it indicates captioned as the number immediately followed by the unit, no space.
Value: 9.58A
